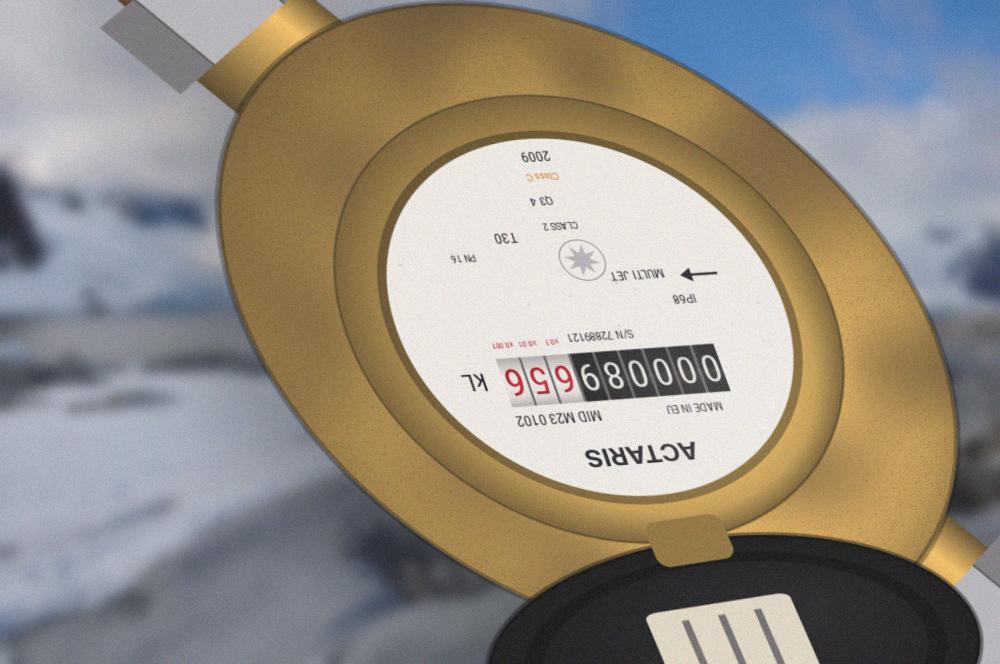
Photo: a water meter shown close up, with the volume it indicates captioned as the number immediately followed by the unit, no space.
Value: 89.656kL
